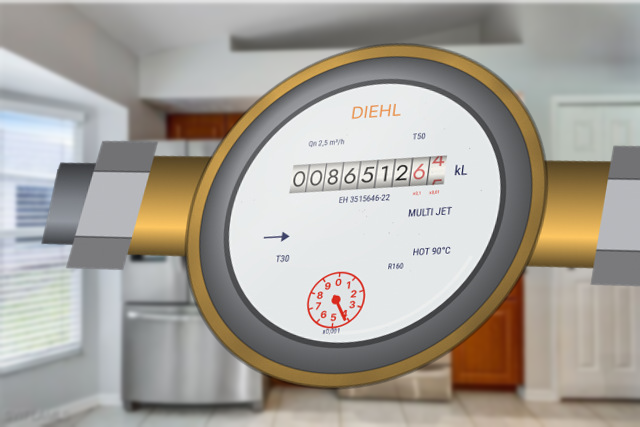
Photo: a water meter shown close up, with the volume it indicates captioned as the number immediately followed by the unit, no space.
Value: 86512.644kL
